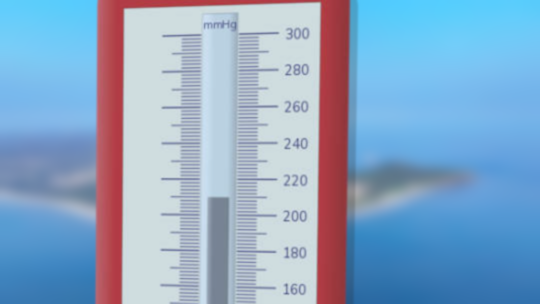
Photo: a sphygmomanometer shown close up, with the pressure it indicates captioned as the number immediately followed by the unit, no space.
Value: 210mmHg
